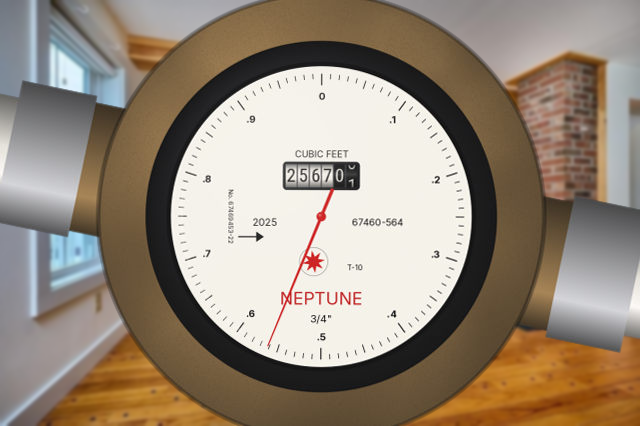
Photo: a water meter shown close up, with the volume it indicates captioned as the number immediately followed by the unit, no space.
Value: 256700.56ft³
